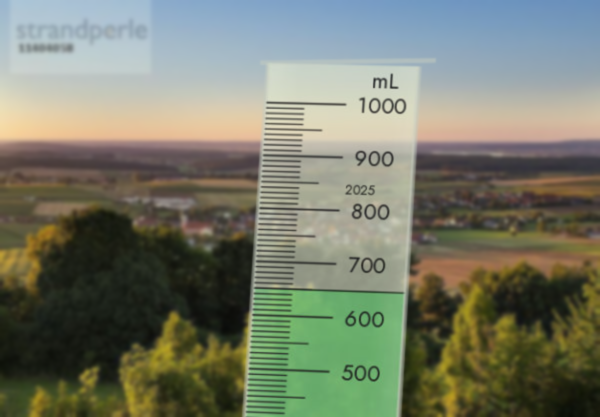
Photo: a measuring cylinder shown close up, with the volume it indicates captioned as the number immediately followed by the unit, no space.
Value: 650mL
